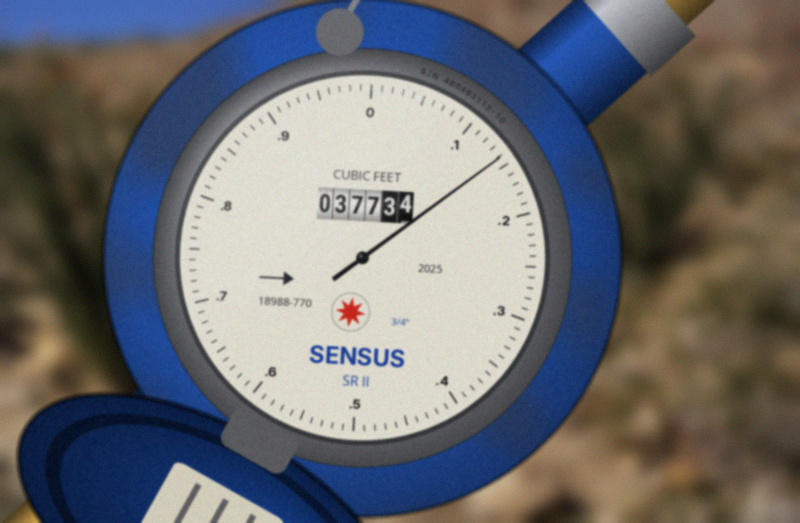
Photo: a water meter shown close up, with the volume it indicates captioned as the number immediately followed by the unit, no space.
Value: 37734.14ft³
